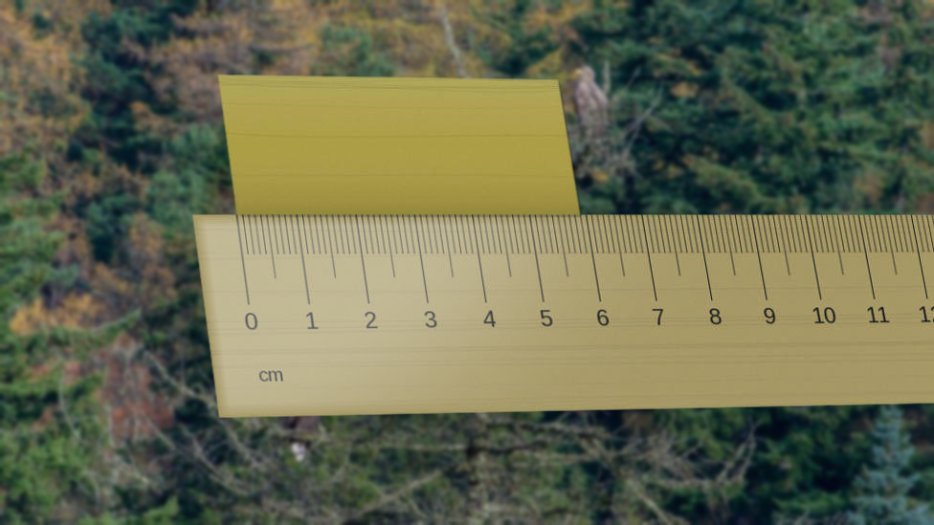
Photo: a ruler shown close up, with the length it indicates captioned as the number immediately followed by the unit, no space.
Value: 5.9cm
